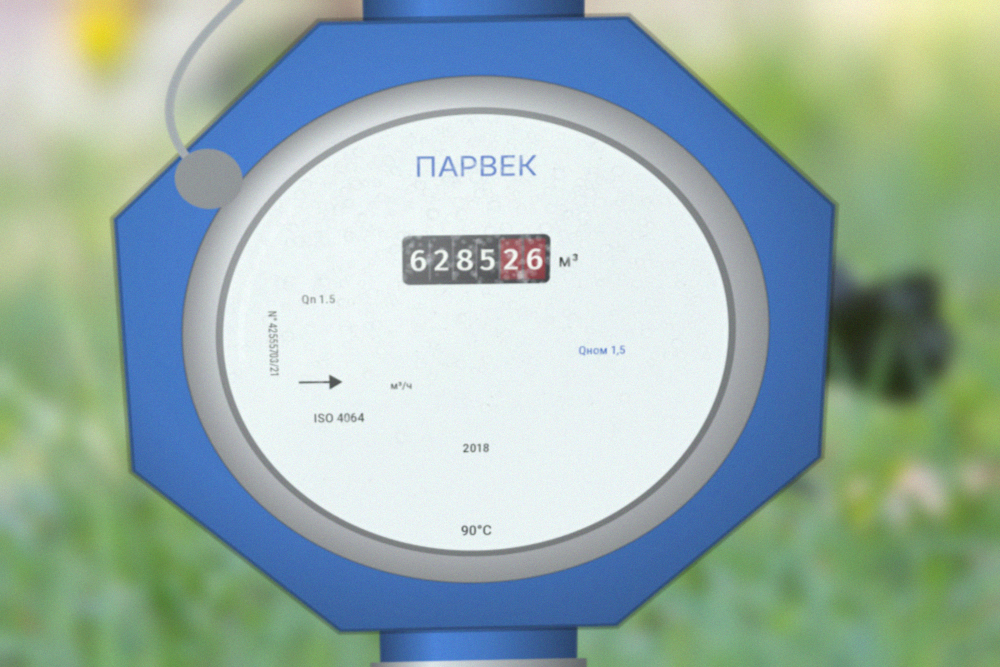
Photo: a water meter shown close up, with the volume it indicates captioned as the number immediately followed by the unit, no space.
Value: 6285.26m³
